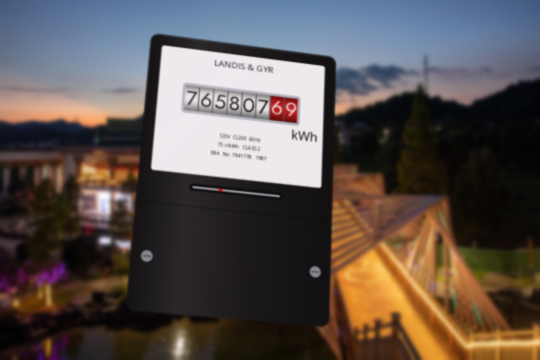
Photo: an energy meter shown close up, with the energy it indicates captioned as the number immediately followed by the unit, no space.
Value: 765807.69kWh
